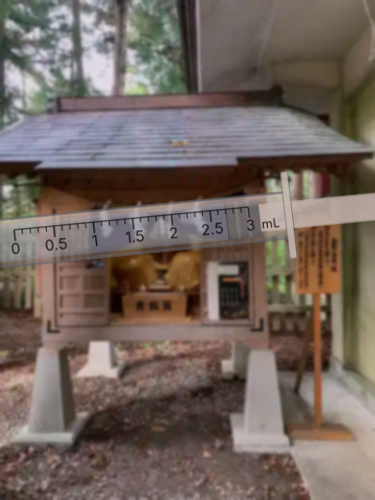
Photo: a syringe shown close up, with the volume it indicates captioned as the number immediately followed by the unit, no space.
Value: 2.7mL
